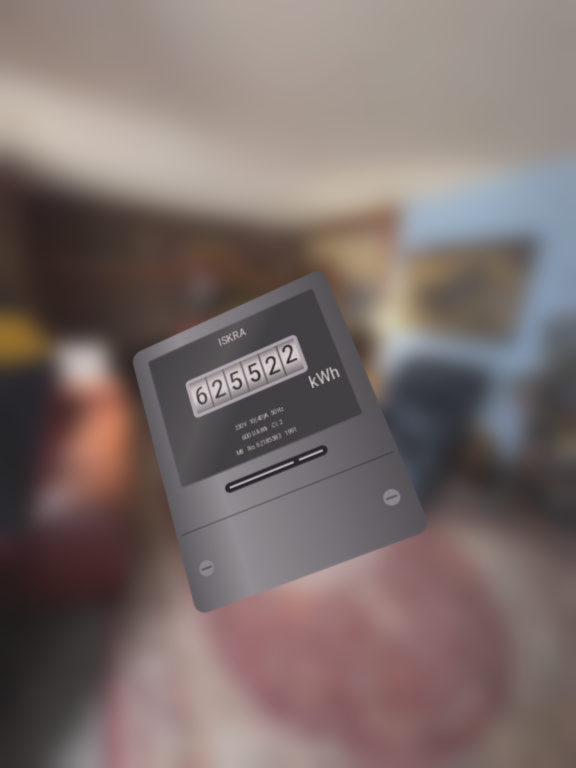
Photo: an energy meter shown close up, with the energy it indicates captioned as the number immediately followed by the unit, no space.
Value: 625522kWh
